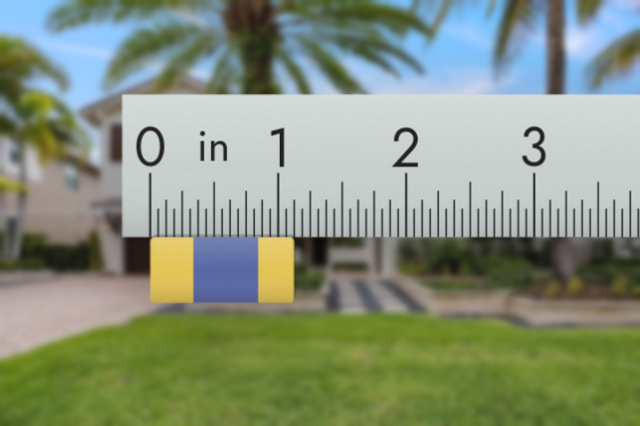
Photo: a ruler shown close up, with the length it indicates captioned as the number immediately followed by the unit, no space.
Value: 1.125in
